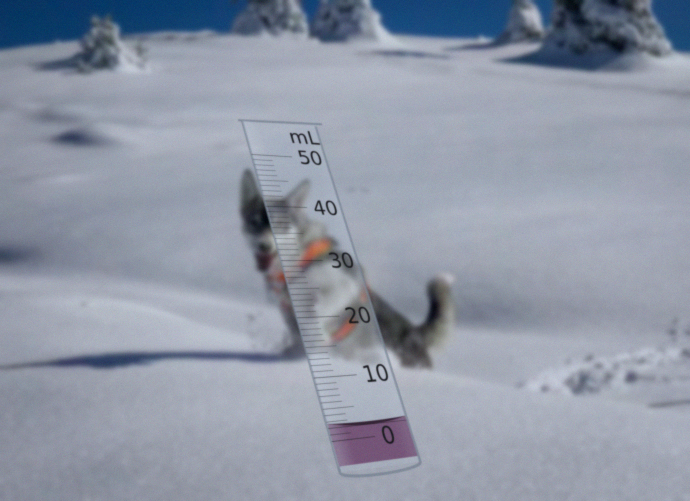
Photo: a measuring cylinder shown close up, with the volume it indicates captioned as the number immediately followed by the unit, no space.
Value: 2mL
